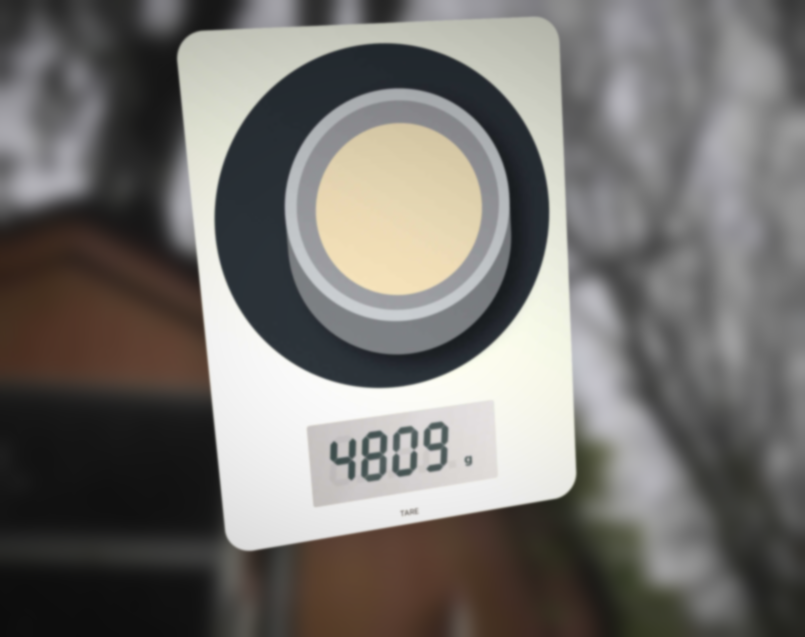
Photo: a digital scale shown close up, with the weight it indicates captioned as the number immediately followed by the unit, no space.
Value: 4809g
